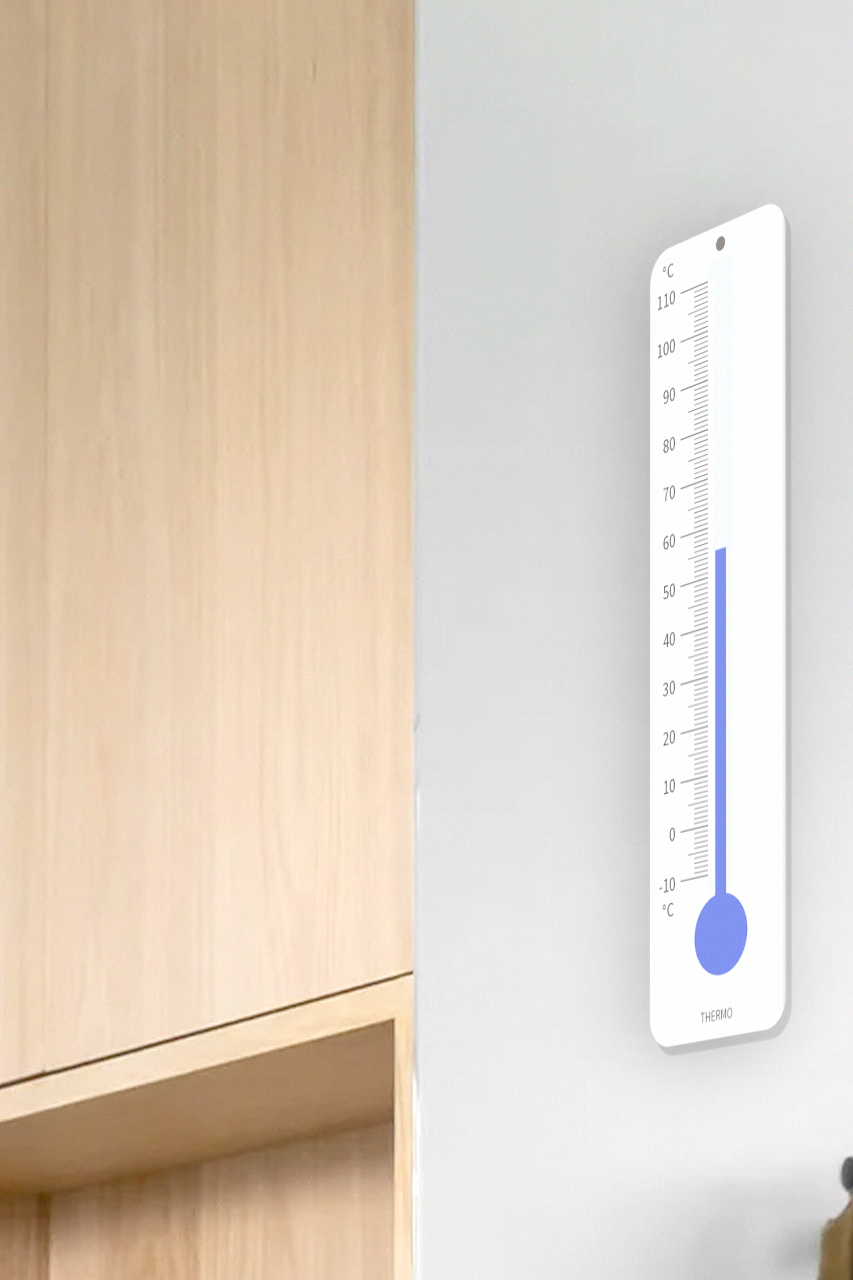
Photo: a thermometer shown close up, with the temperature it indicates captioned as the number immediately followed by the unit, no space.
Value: 55°C
